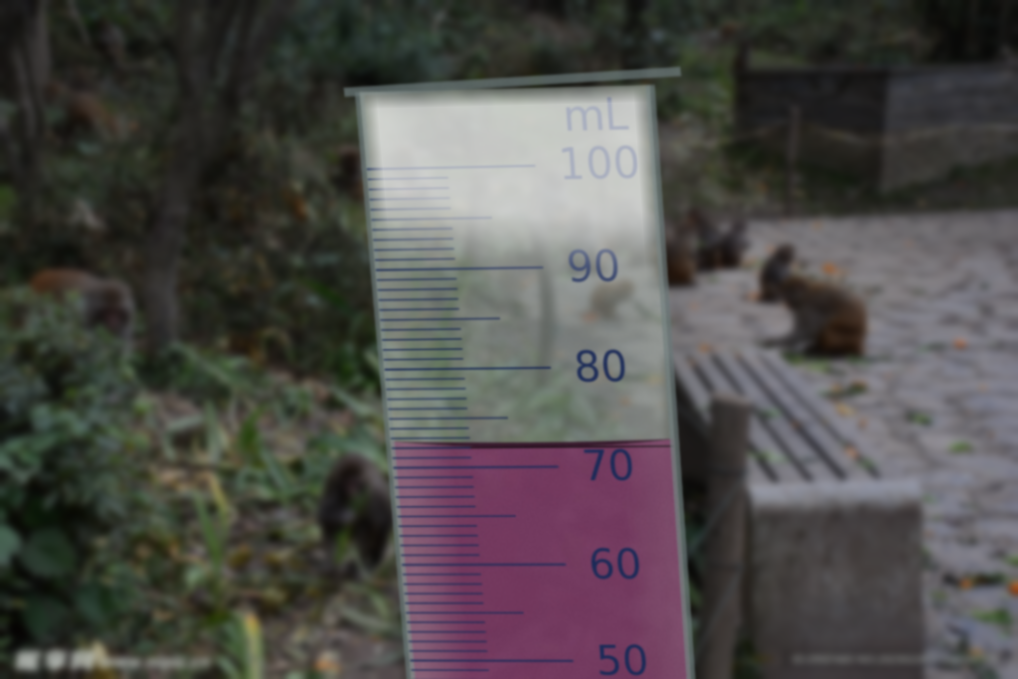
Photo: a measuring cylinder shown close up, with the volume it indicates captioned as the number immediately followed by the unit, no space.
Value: 72mL
